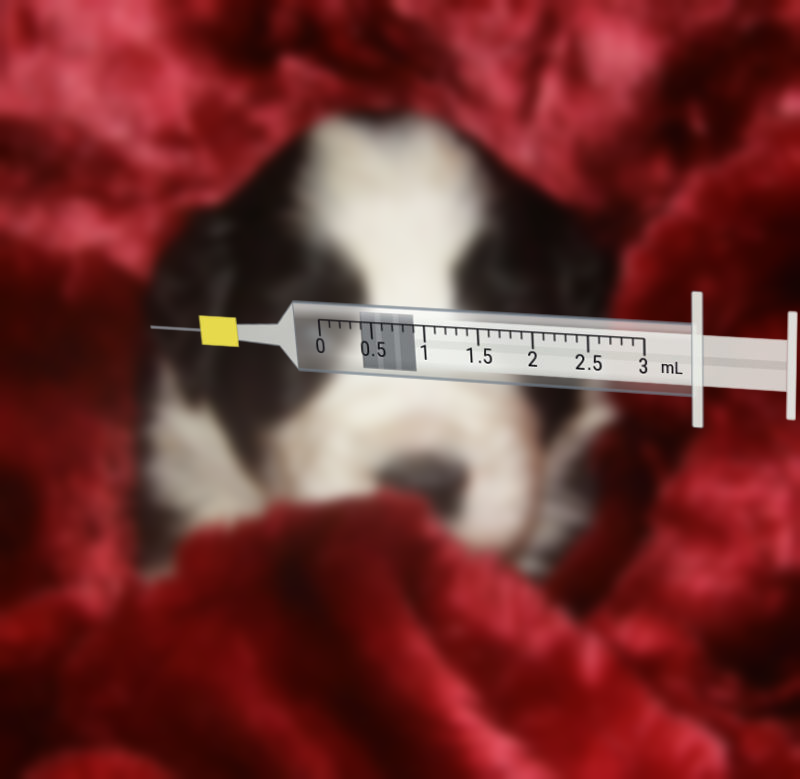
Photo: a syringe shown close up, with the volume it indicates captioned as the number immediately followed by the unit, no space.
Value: 0.4mL
